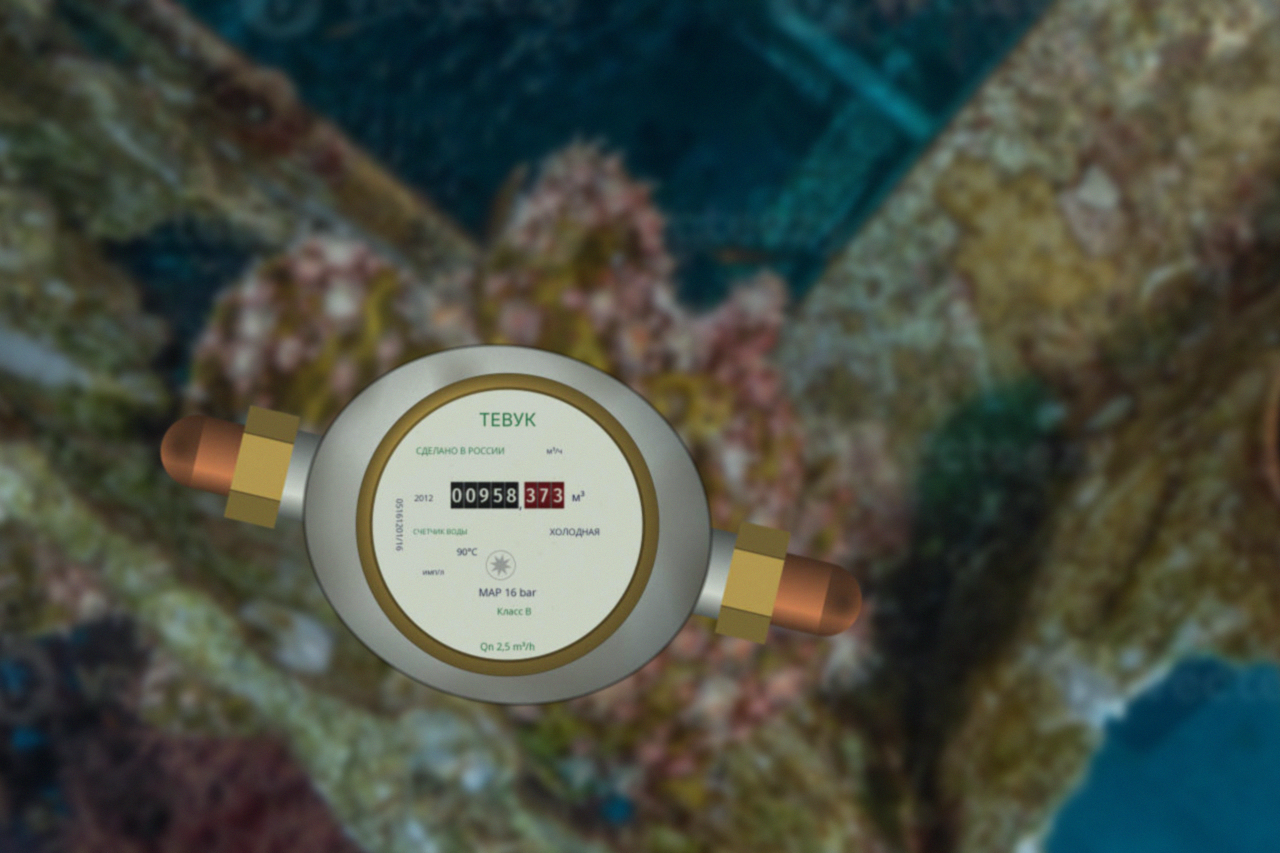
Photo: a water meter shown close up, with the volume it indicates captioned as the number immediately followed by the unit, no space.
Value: 958.373m³
